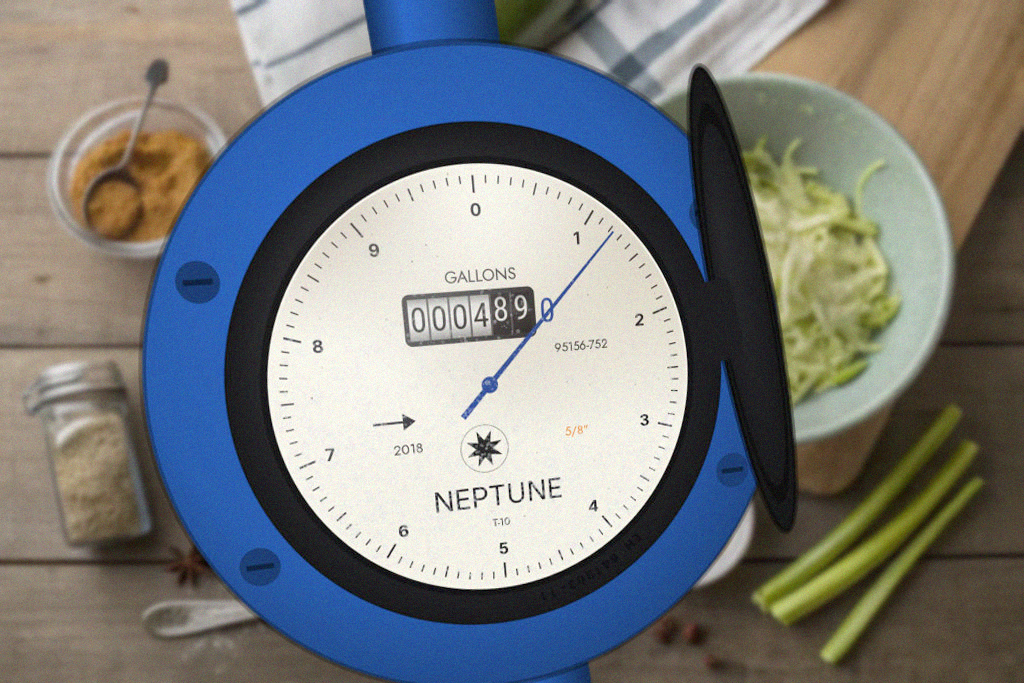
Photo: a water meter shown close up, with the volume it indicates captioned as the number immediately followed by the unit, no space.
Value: 4891.2gal
